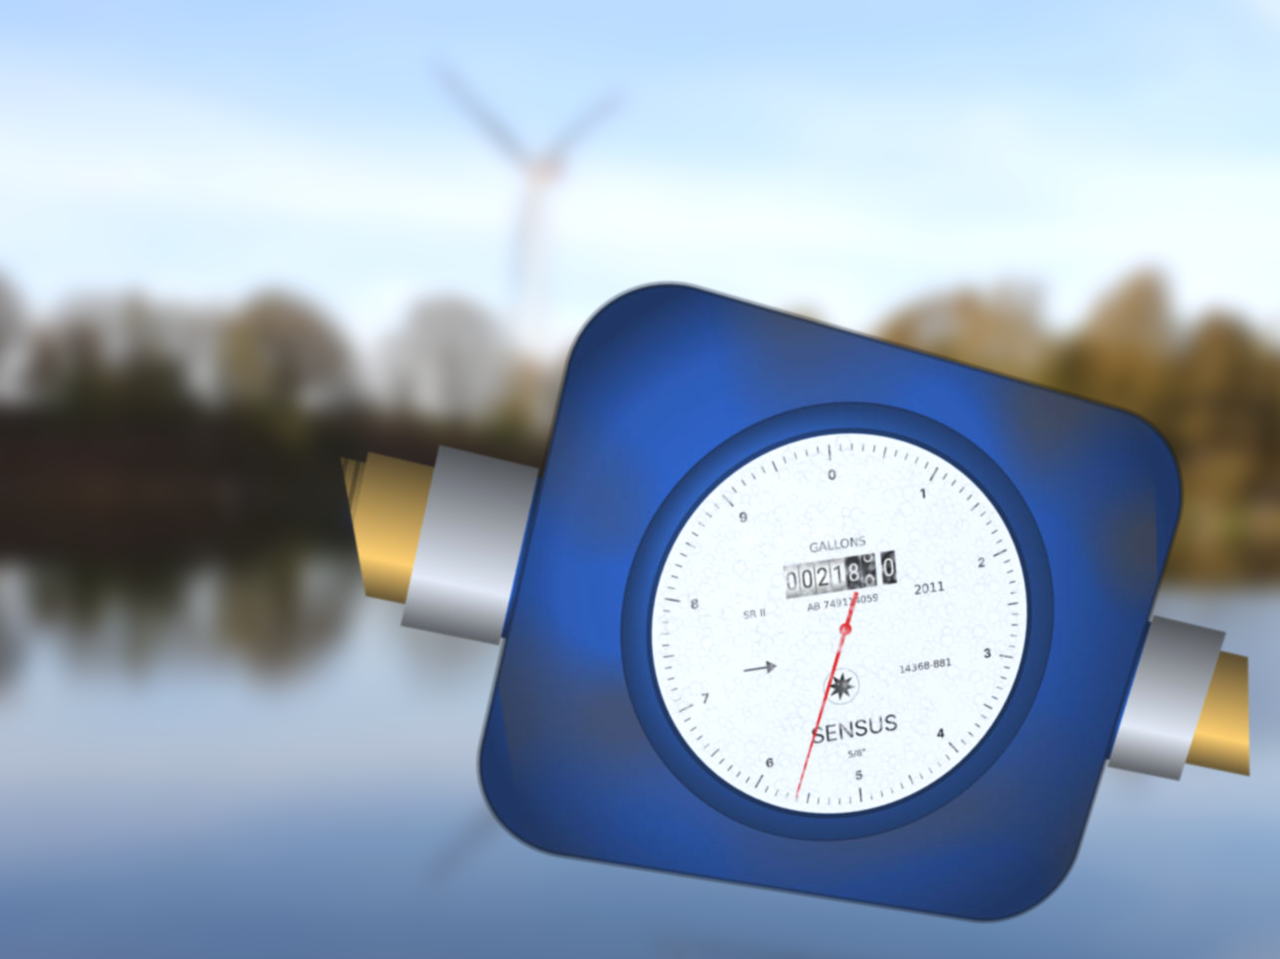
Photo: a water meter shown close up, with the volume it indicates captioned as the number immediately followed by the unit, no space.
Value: 21885.6gal
